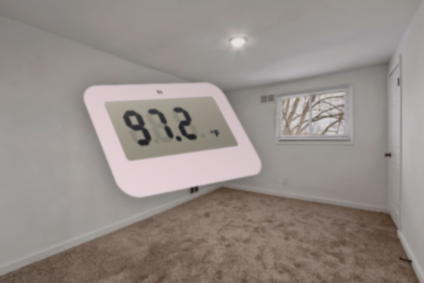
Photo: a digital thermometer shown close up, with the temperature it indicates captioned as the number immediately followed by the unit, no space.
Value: 97.2°F
